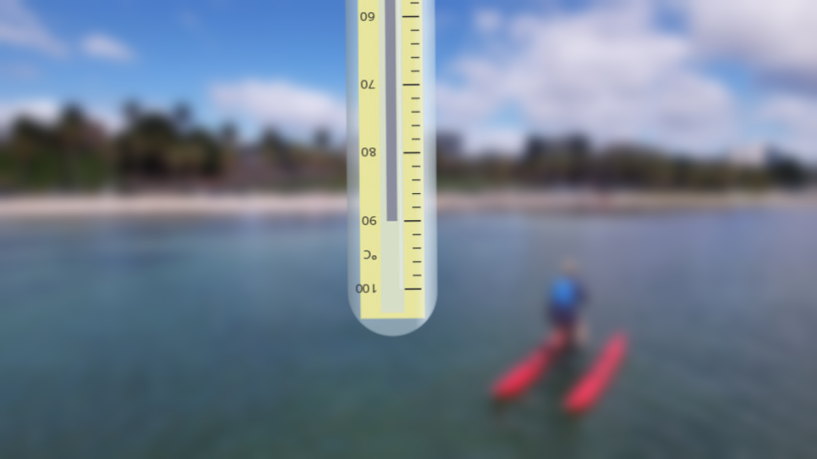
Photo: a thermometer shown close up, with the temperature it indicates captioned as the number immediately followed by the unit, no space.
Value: 90°C
